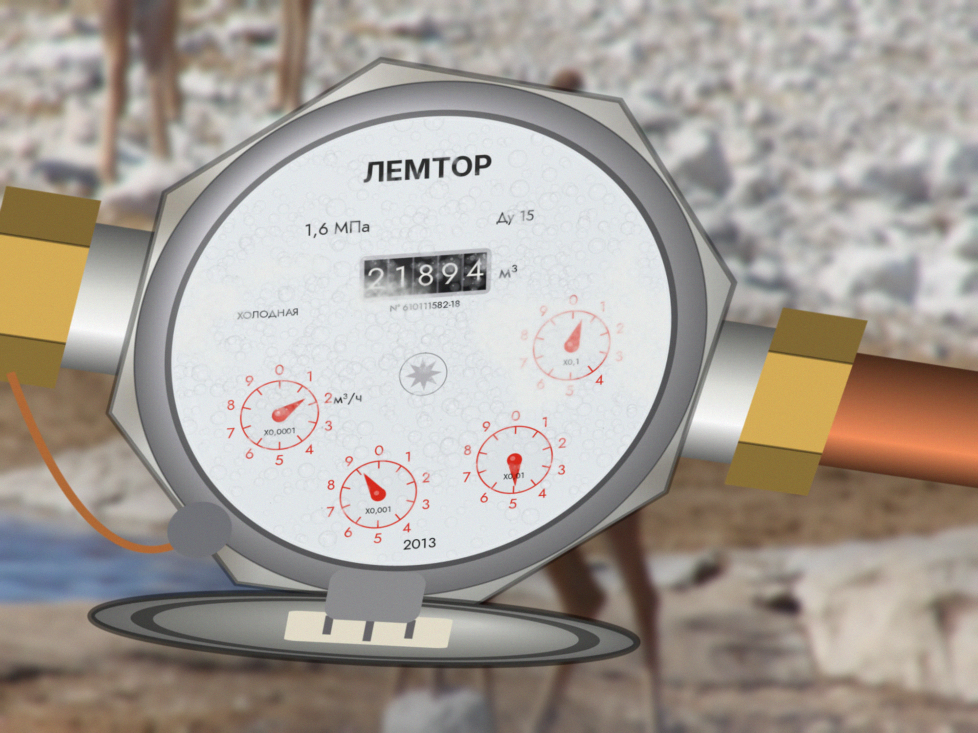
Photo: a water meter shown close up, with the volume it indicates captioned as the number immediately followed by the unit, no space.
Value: 21894.0491m³
